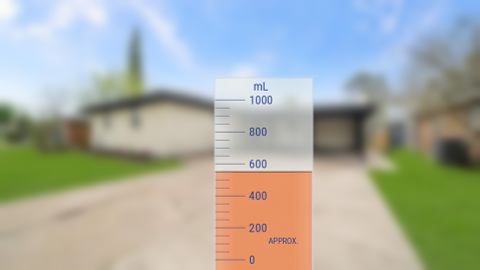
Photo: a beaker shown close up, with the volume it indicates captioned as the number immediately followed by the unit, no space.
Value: 550mL
